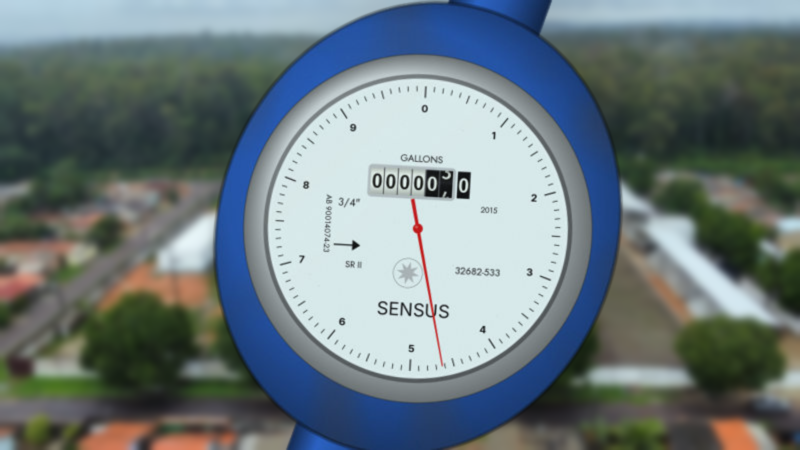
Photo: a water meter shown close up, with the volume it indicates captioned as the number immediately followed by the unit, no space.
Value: 34.6gal
